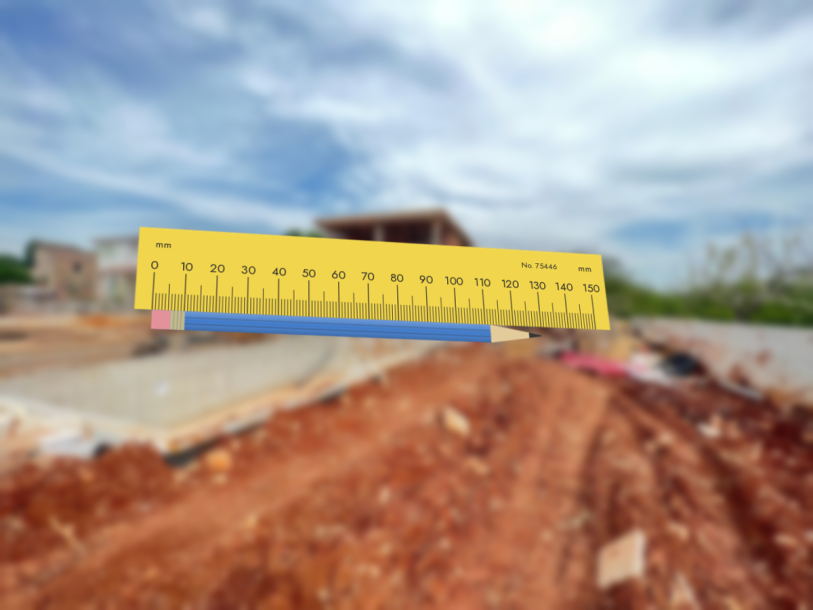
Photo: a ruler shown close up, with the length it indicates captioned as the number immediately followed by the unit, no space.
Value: 130mm
